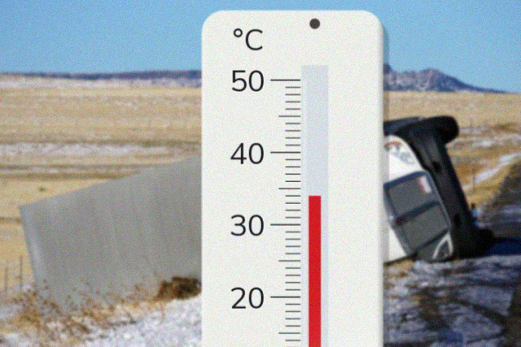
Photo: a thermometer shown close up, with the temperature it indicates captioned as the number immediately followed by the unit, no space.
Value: 34°C
